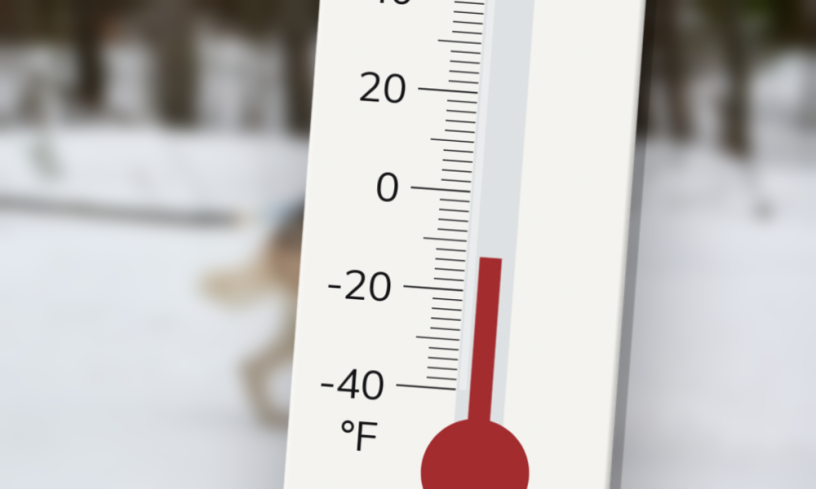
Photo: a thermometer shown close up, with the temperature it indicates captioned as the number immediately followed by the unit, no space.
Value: -13°F
